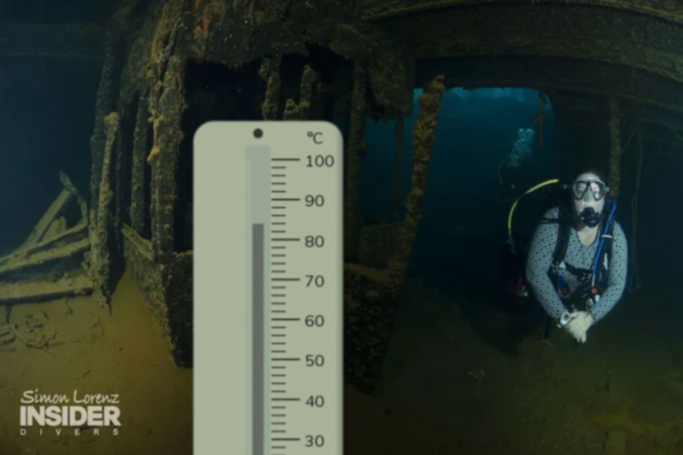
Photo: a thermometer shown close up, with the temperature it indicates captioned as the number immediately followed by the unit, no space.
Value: 84°C
